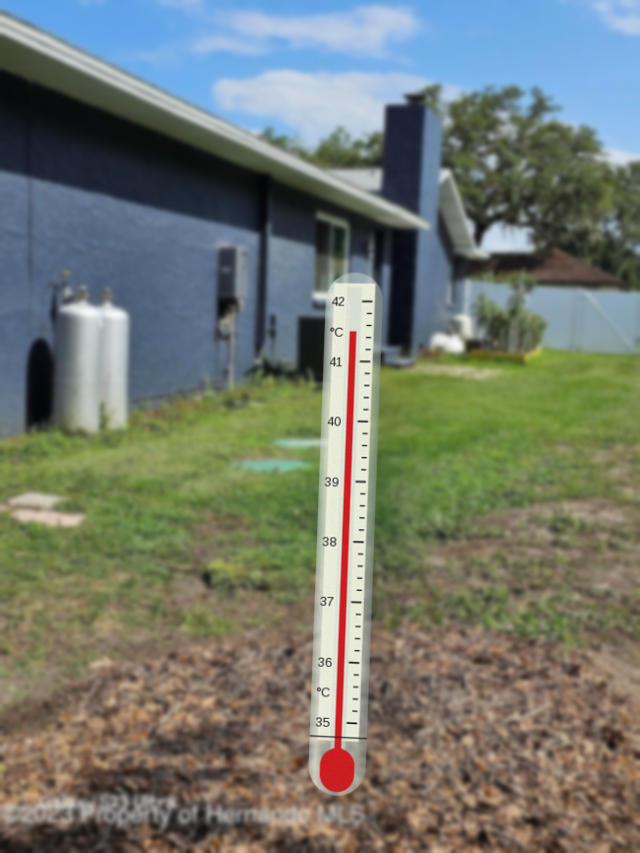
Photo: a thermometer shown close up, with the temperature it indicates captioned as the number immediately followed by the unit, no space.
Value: 41.5°C
